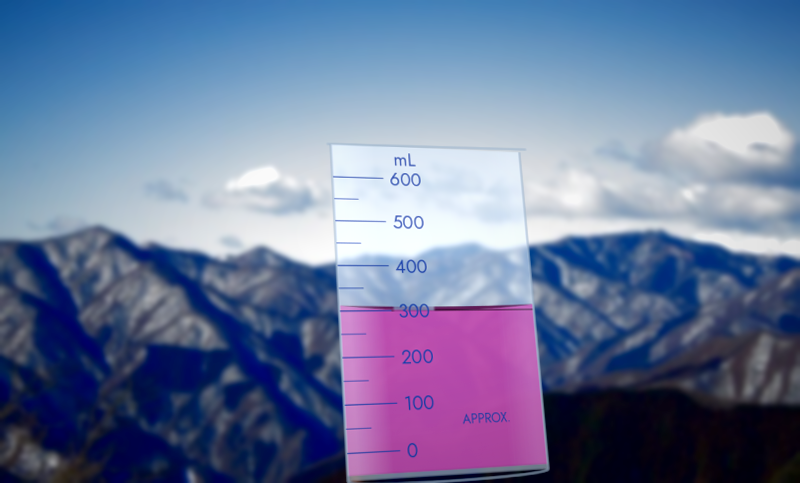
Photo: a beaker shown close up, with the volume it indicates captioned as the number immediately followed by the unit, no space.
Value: 300mL
